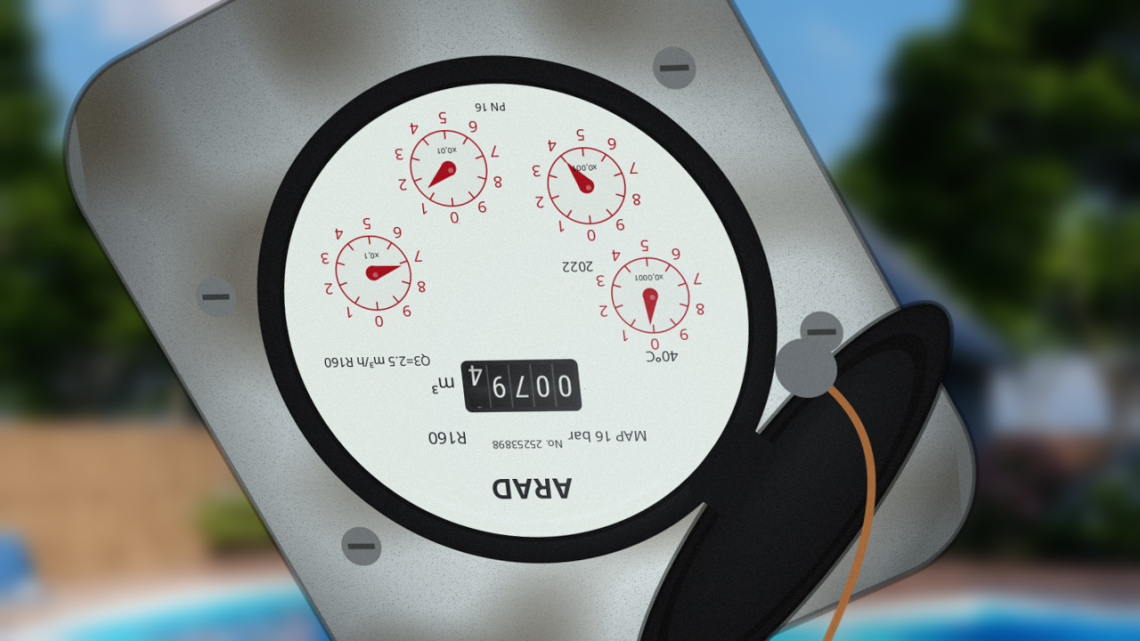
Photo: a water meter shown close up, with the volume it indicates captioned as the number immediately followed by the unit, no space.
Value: 793.7140m³
